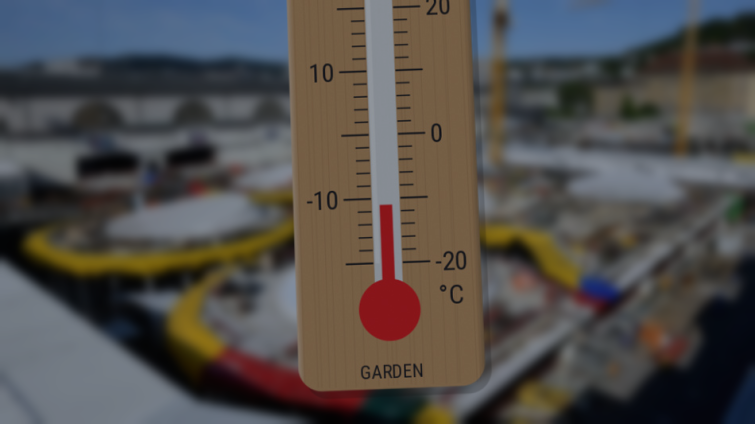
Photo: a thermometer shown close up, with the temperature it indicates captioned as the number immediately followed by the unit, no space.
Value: -11°C
